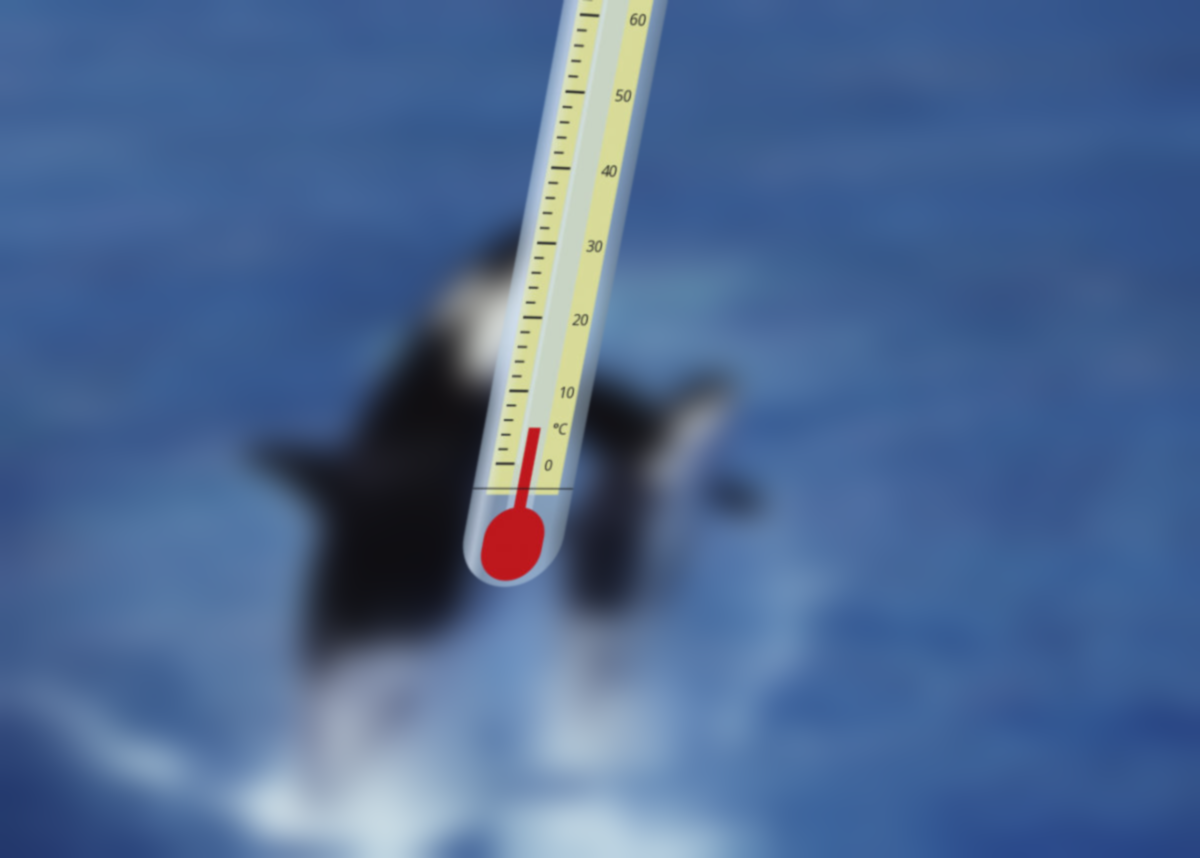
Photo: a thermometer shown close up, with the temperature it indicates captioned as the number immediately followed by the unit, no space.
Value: 5°C
